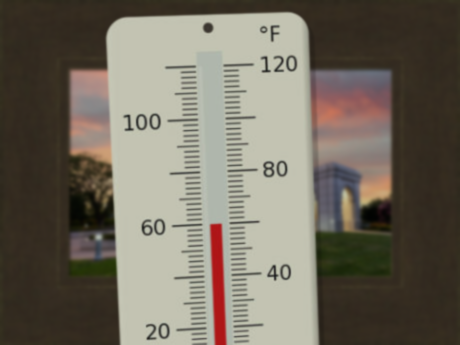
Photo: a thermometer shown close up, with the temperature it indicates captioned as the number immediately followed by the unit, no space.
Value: 60°F
